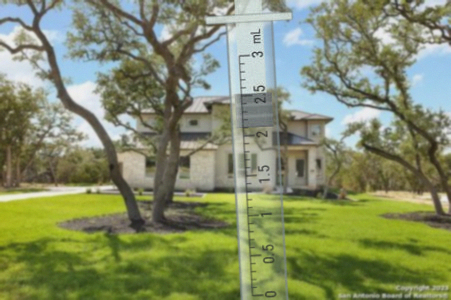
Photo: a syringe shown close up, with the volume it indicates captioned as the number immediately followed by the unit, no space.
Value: 2.1mL
